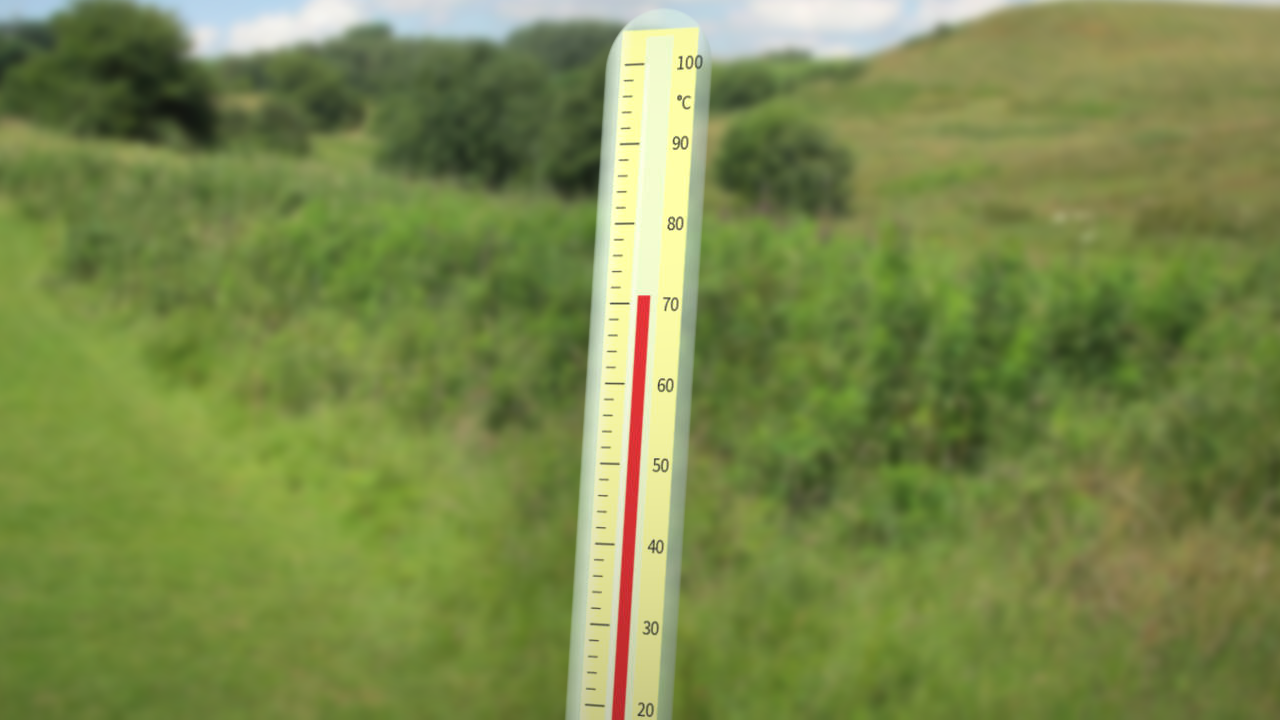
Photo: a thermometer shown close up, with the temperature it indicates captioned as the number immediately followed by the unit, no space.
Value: 71°C
